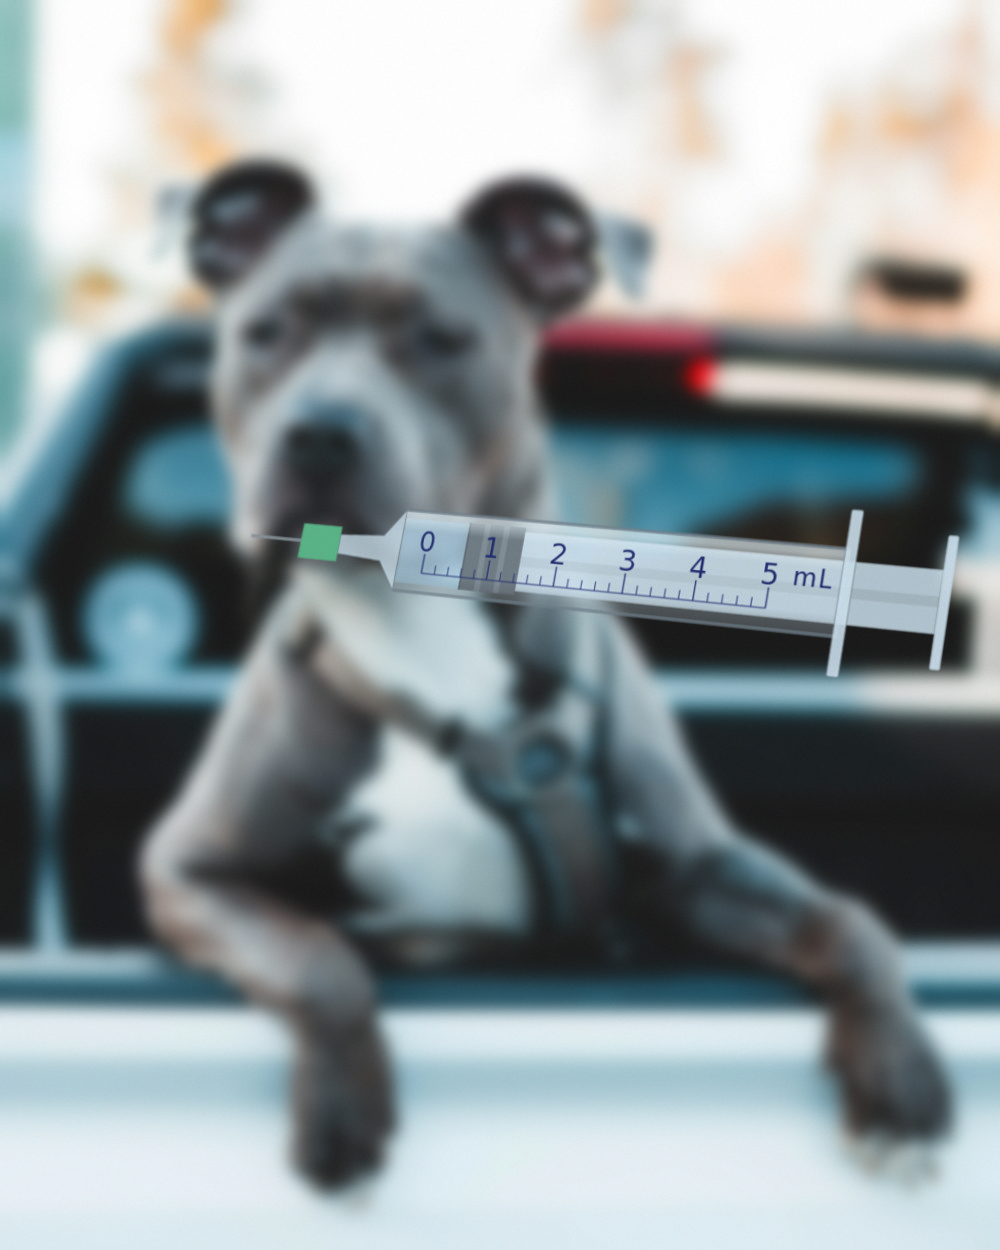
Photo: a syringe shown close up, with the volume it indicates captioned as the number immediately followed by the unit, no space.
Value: 0.6mL
